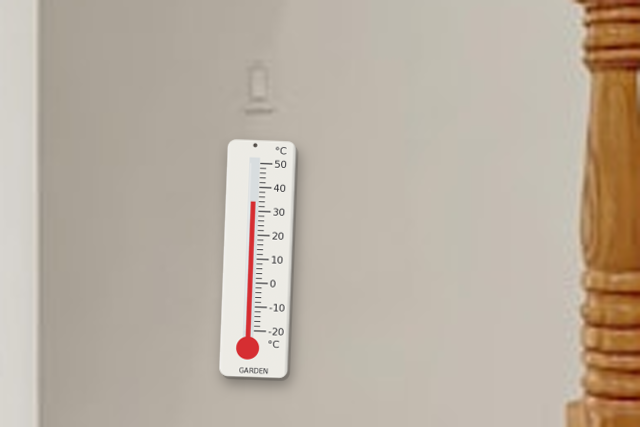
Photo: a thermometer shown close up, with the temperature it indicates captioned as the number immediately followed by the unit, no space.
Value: 34°C
